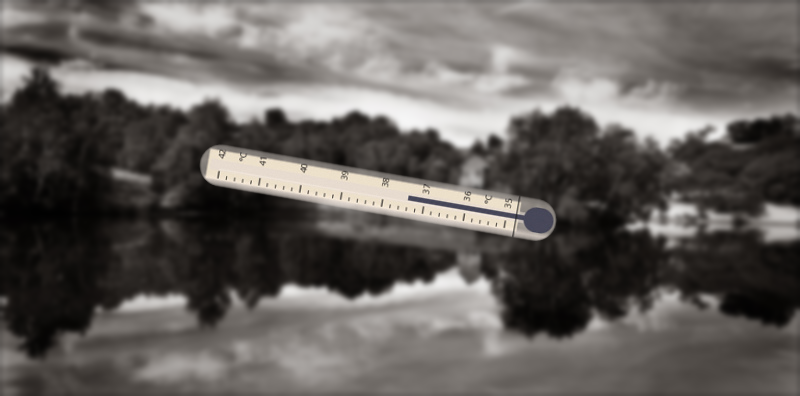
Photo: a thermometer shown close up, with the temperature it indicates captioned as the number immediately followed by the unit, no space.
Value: 37.4°C
